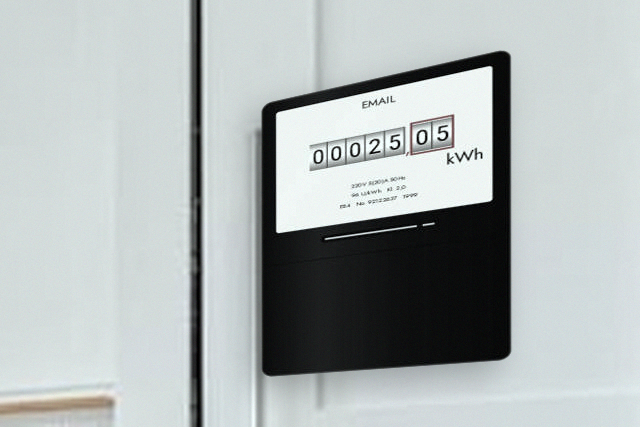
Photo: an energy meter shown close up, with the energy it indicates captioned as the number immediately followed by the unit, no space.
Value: 25.05kWh
